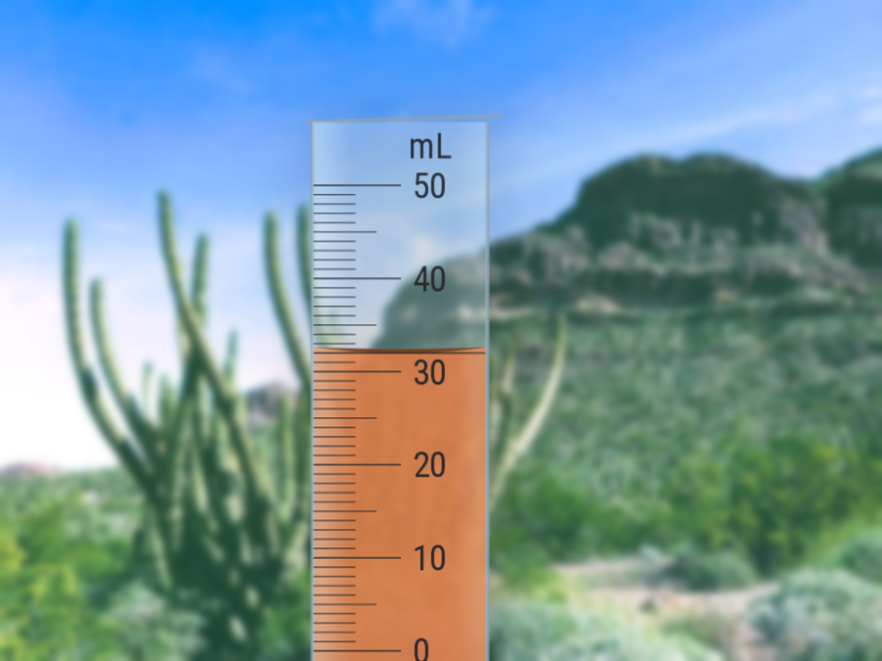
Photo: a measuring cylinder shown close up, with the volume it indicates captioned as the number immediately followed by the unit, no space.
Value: 32mL
